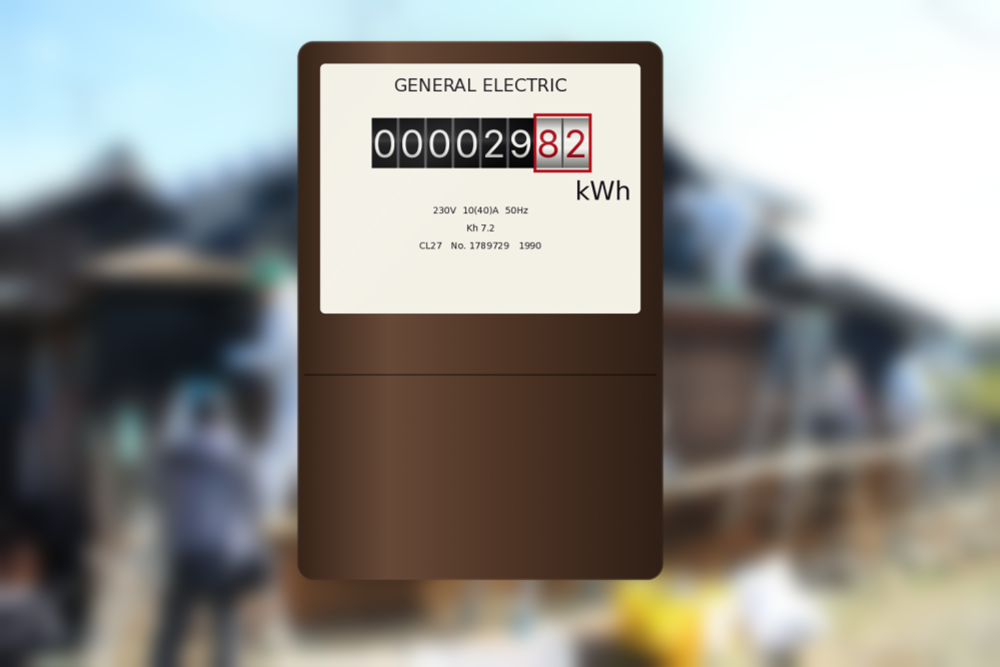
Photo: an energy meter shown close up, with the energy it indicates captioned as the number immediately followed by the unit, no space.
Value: 29.82kWh
